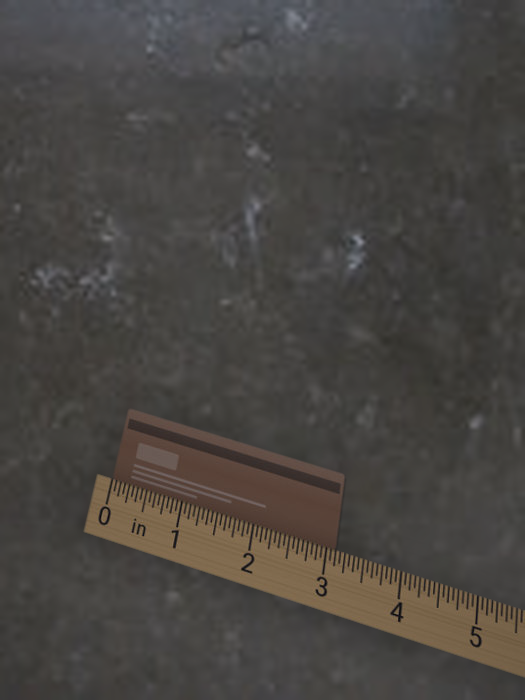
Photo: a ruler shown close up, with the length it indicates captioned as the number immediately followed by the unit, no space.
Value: 3.125in
